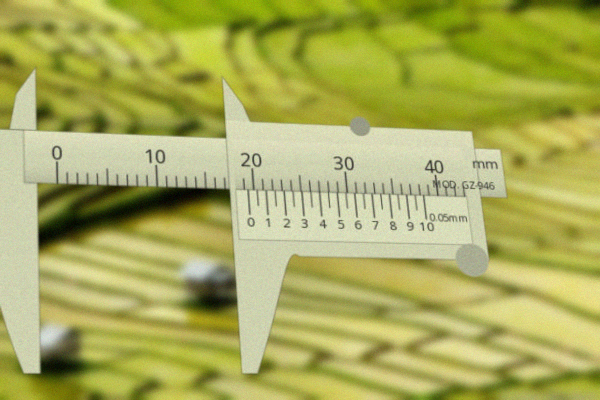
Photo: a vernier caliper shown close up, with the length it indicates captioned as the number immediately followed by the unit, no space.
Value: 19.4mm
